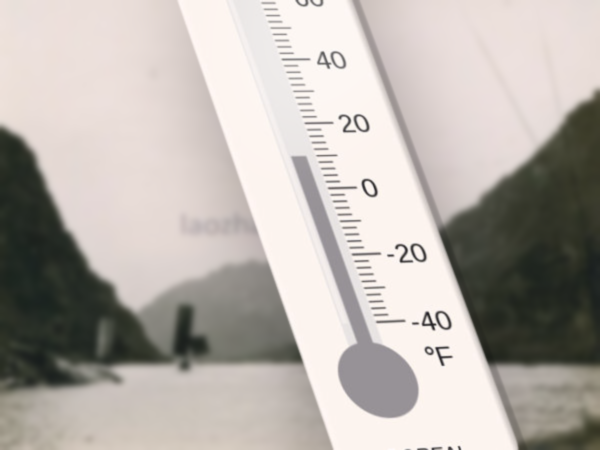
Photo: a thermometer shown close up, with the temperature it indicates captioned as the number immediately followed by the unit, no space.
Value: 10°F
